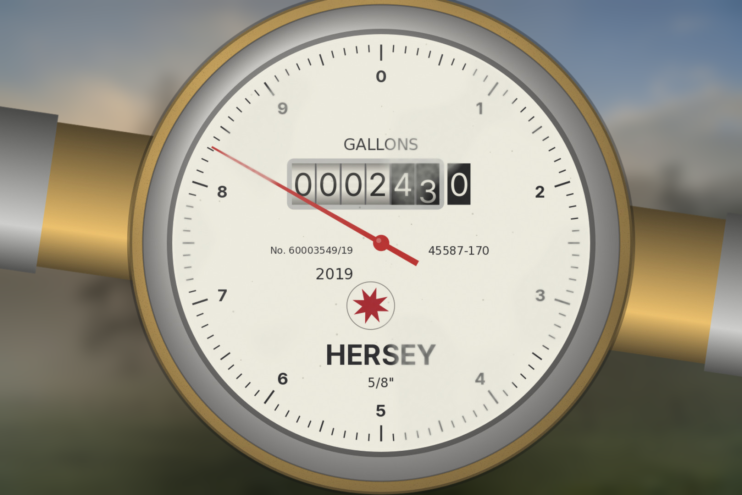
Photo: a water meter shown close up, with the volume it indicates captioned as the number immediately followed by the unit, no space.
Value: 2428.3gal
